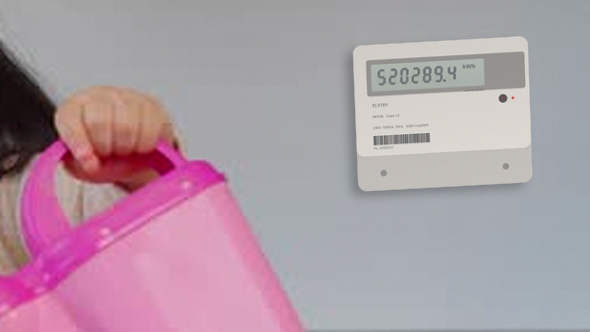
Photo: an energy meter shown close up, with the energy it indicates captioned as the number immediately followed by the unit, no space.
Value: 520289.4kWh
